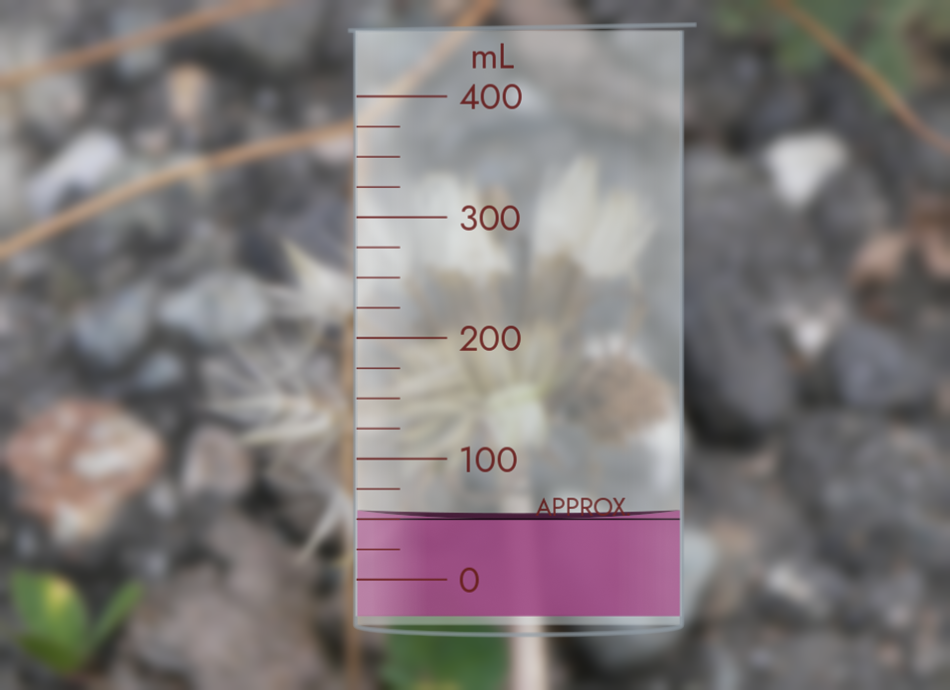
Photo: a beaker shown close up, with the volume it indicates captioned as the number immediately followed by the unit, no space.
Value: 50mL
